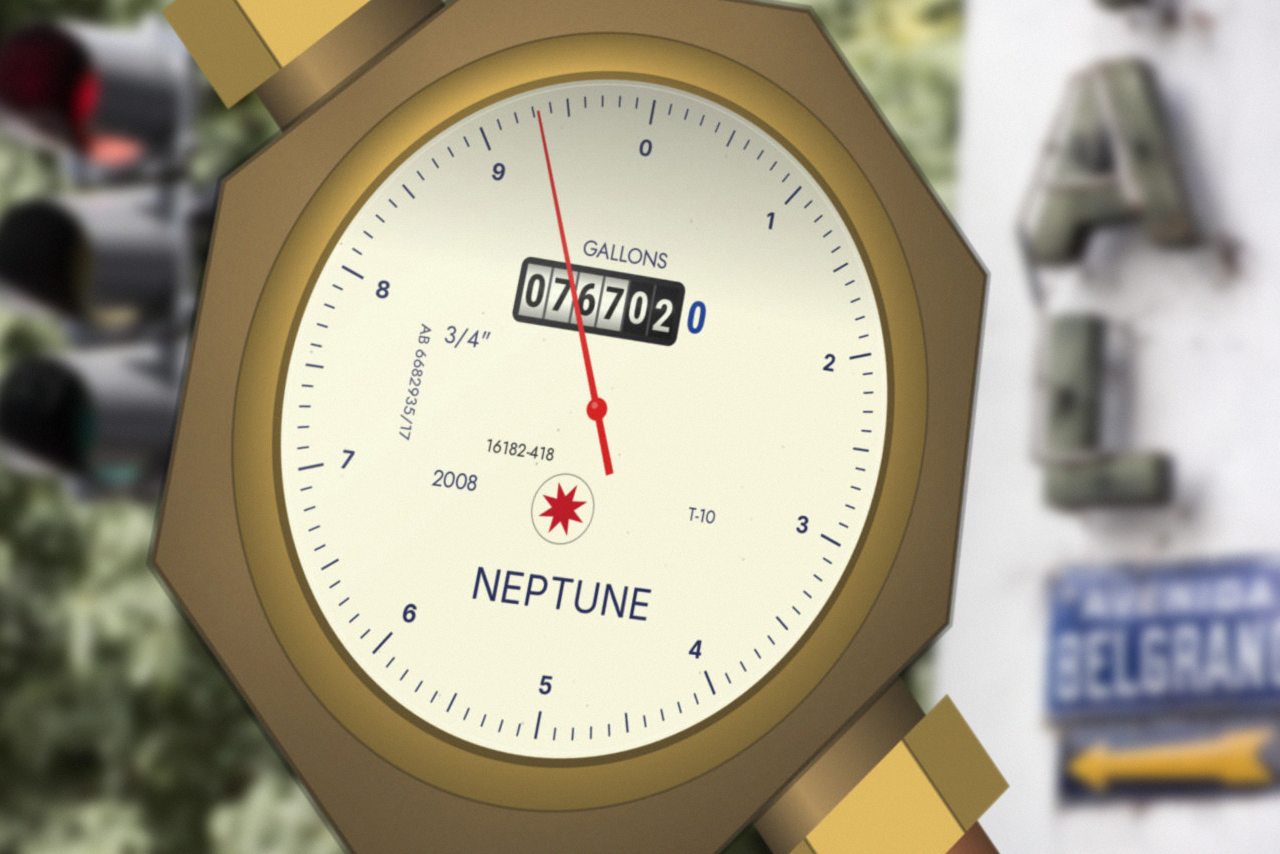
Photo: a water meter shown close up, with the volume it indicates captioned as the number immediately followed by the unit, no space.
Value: 767019.3gal
